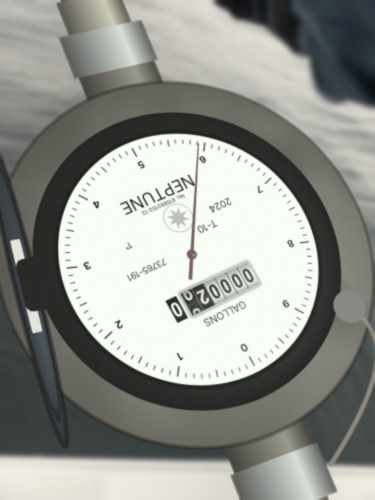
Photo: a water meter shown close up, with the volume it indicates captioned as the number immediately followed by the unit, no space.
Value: 285.9gal
